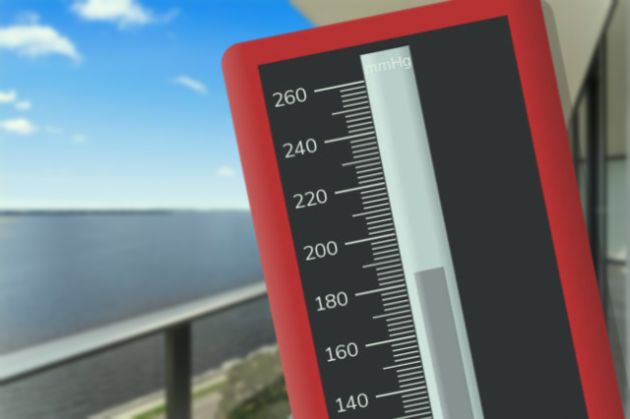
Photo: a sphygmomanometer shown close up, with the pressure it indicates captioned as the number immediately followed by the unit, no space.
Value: 184mmHg
